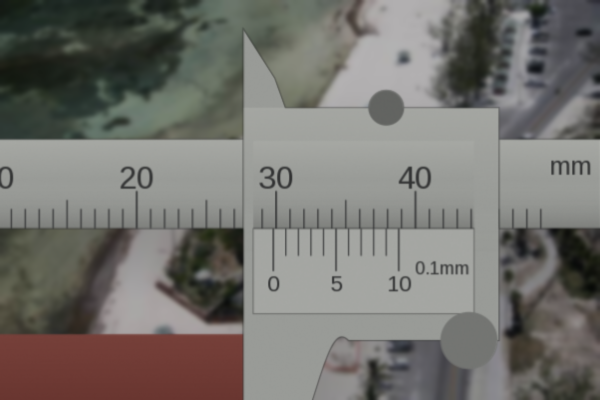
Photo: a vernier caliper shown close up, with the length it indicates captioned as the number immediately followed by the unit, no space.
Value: 29.8mm
